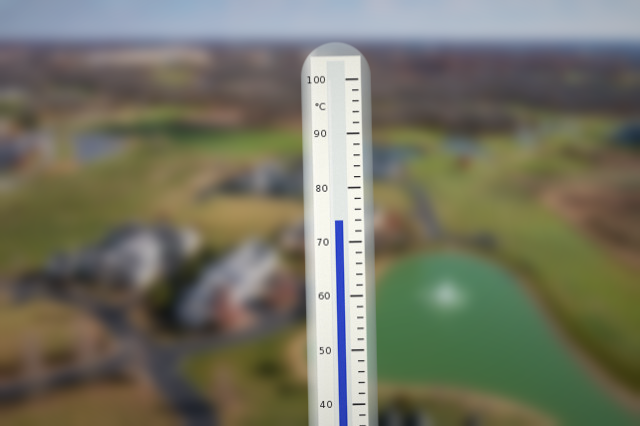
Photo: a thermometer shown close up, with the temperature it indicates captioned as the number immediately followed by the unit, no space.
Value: 74°C
